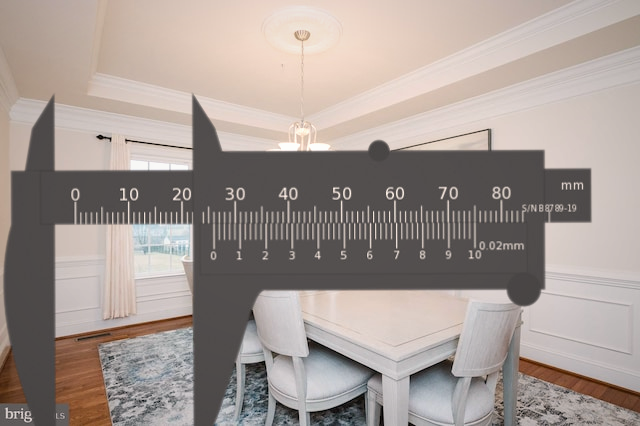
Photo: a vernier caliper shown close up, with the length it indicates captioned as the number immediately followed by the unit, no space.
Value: 26.0mm
